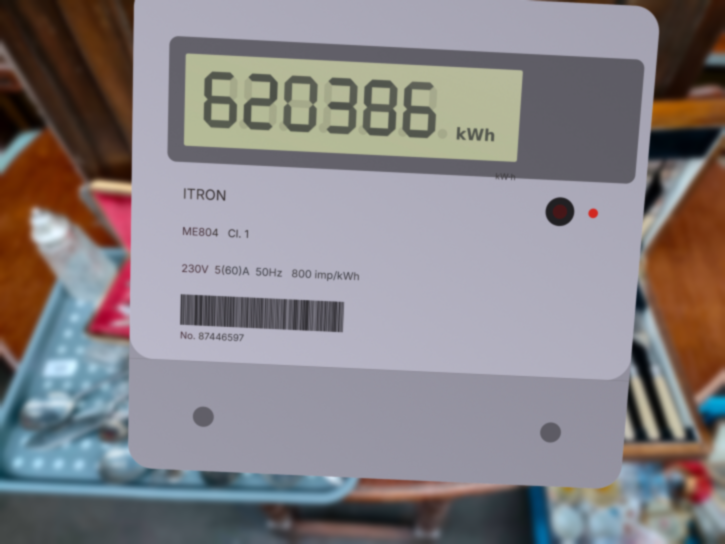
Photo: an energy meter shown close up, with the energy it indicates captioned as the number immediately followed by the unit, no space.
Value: 620386kWh
